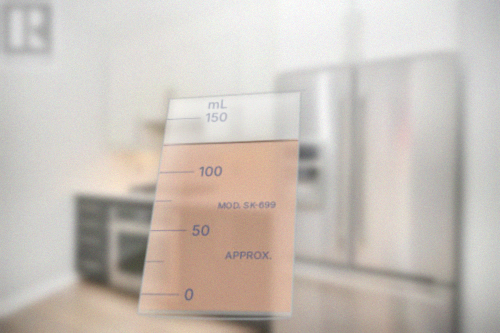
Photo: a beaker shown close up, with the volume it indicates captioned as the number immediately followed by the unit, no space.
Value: 125mL
